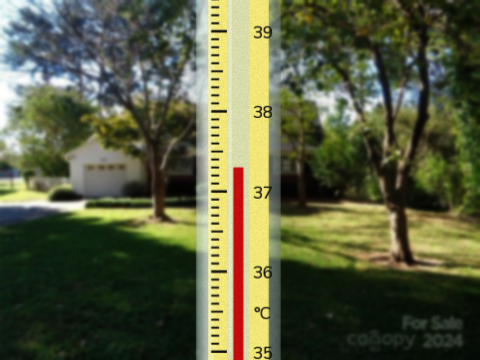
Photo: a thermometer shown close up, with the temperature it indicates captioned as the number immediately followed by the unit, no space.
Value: 37.3°C
